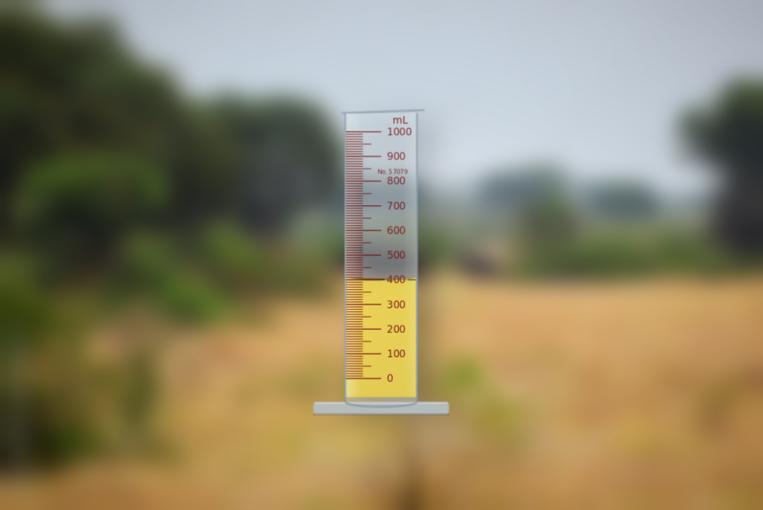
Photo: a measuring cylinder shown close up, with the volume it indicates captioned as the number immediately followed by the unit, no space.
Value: 400mL
